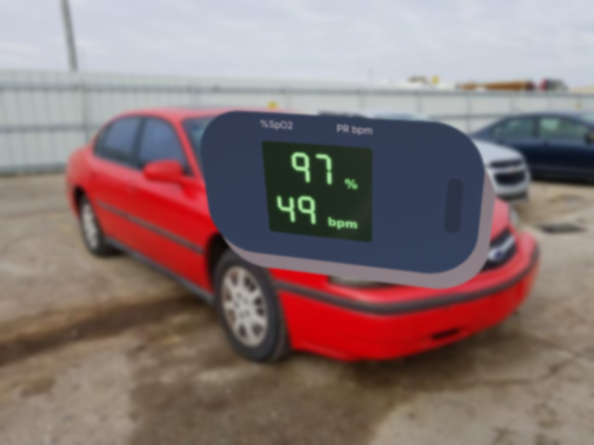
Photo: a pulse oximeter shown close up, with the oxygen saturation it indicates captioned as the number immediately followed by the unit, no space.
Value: 97%
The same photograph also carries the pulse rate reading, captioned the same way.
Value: 49bpm
